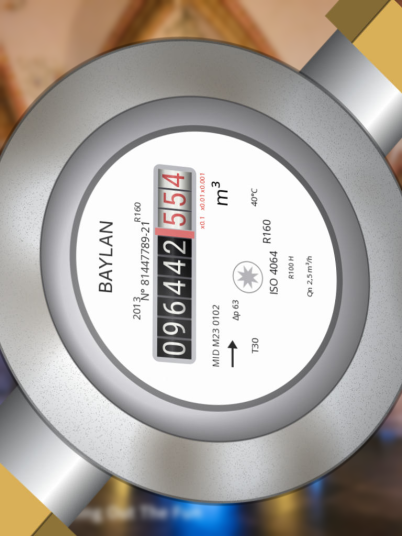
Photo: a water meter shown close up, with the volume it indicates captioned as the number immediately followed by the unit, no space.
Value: 96442.554m³
